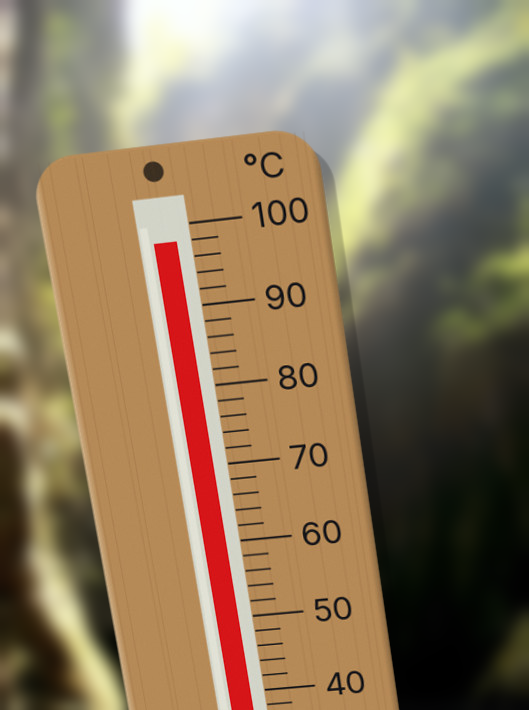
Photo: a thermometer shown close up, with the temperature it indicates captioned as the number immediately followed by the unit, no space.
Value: 98°C
